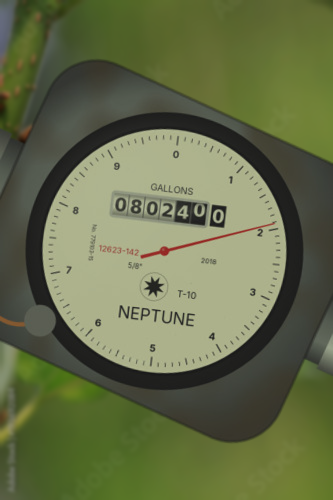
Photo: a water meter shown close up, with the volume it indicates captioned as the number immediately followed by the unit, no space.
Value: 802401.9gal
